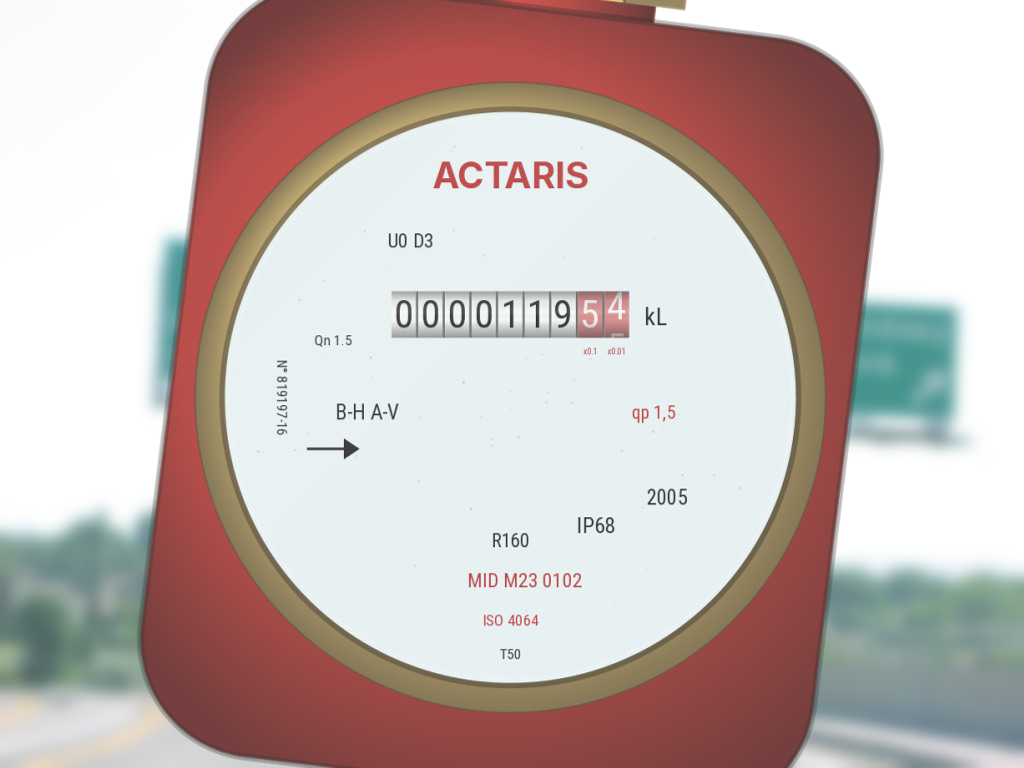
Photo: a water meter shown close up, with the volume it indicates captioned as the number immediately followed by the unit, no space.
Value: 119.54kL
